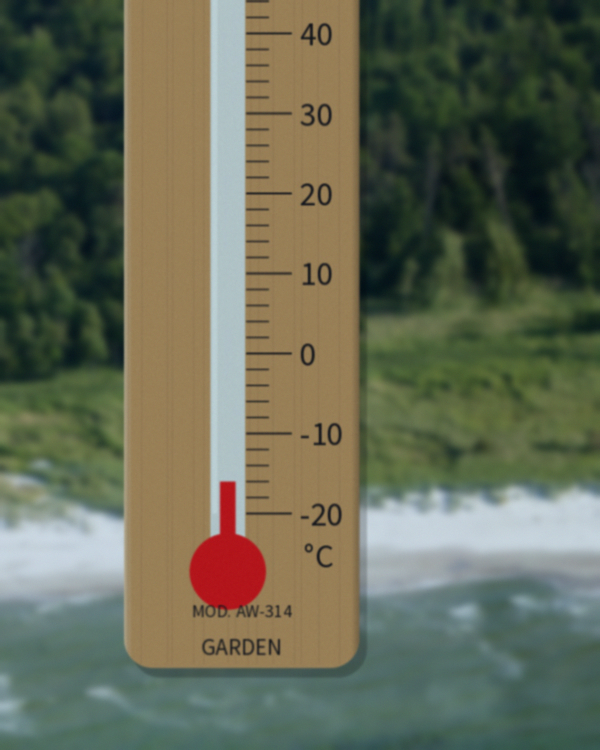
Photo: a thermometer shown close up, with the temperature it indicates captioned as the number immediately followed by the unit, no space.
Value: -16°C
